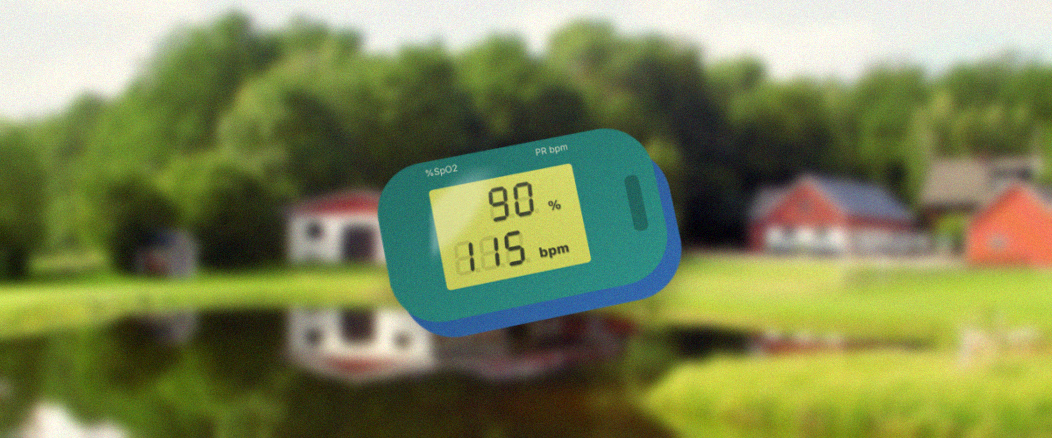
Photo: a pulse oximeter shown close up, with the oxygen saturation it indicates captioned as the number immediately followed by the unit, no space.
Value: 90%
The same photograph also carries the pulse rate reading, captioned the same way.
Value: 115bpm
